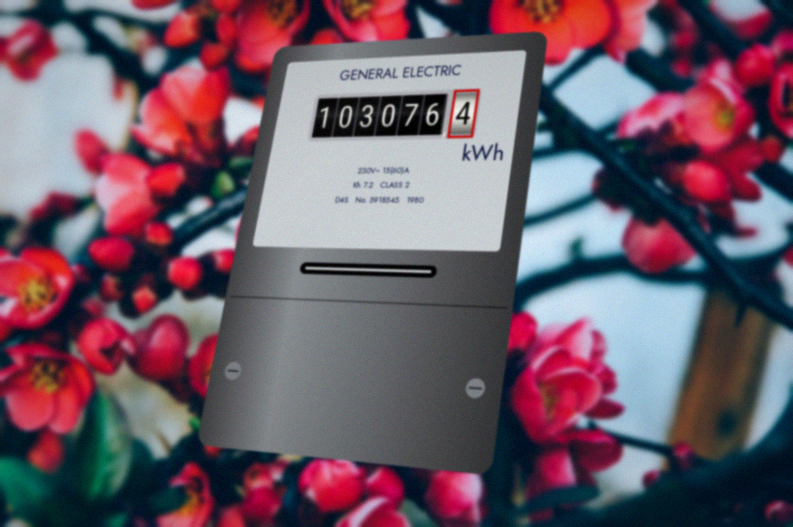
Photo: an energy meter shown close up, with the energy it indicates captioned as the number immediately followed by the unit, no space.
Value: 103076.4kWh
